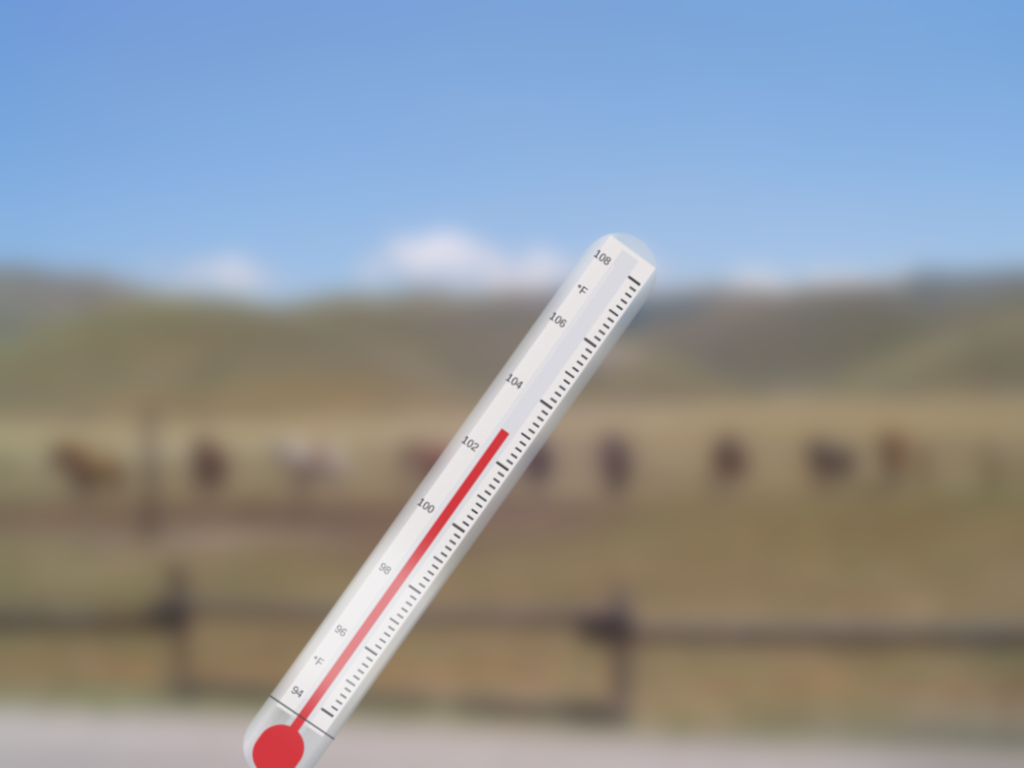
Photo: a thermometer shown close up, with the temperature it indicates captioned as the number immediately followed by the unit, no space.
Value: 102.8°F
